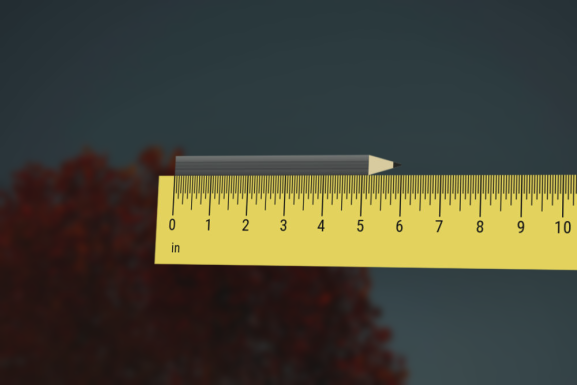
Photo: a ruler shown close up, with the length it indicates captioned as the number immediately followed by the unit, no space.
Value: 6in
